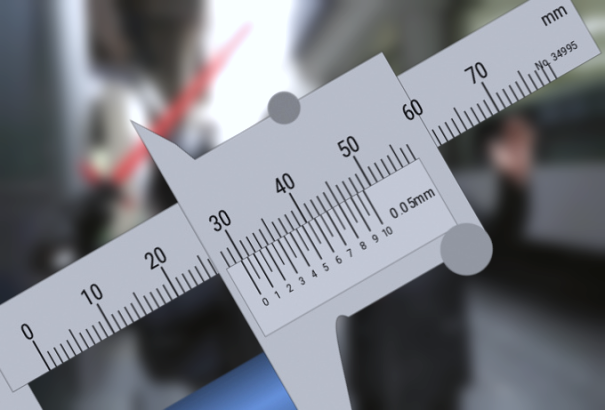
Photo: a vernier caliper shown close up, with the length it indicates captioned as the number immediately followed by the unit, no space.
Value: 29.8mm
